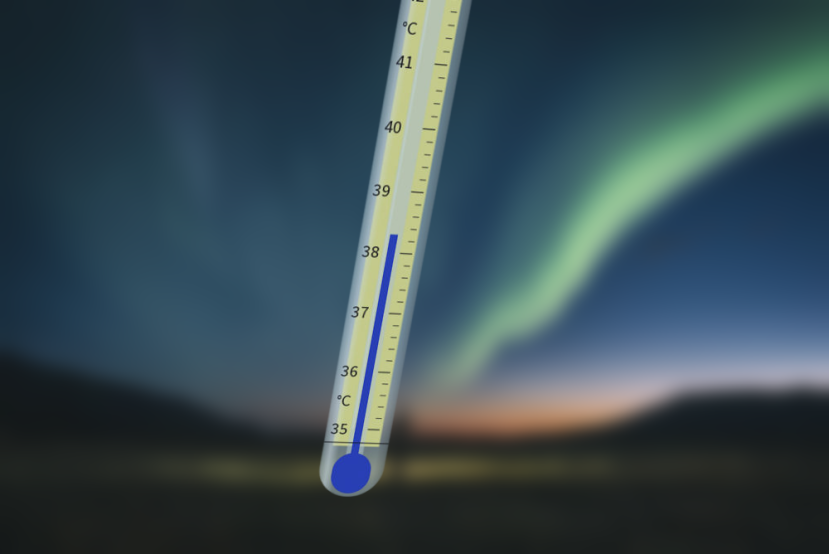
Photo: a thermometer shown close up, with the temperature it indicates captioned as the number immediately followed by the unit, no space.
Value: 38.3°C
